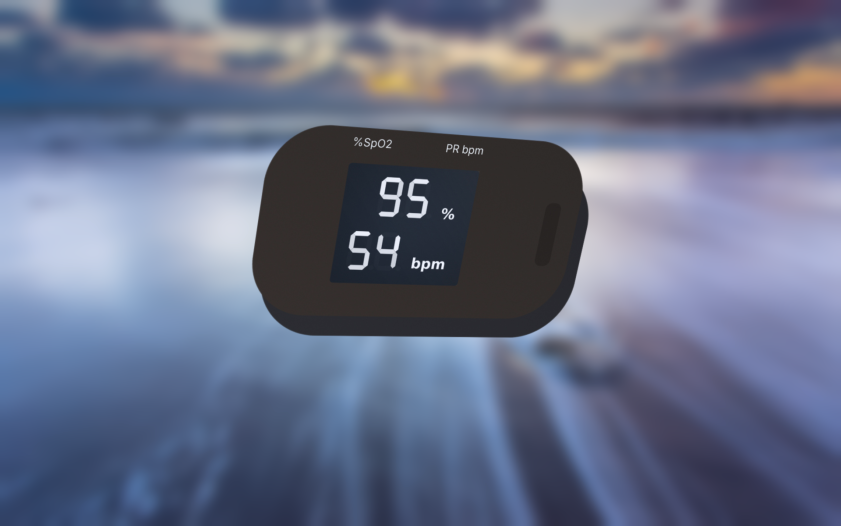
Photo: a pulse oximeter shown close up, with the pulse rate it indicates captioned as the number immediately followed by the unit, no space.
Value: 54bpm
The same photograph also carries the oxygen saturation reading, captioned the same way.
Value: 95%
